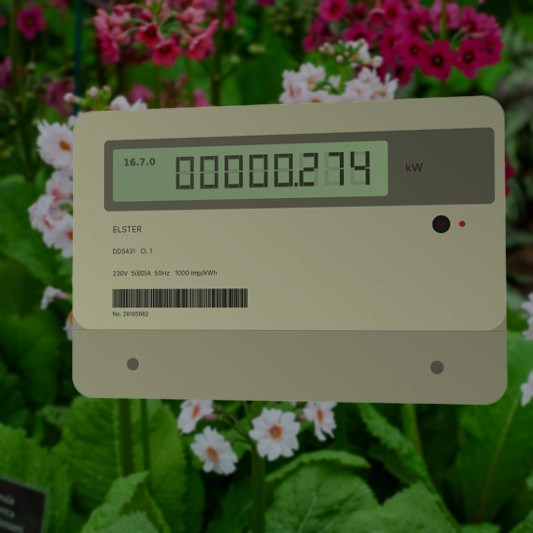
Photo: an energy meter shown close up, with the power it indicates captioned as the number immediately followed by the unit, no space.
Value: 0.274kW
